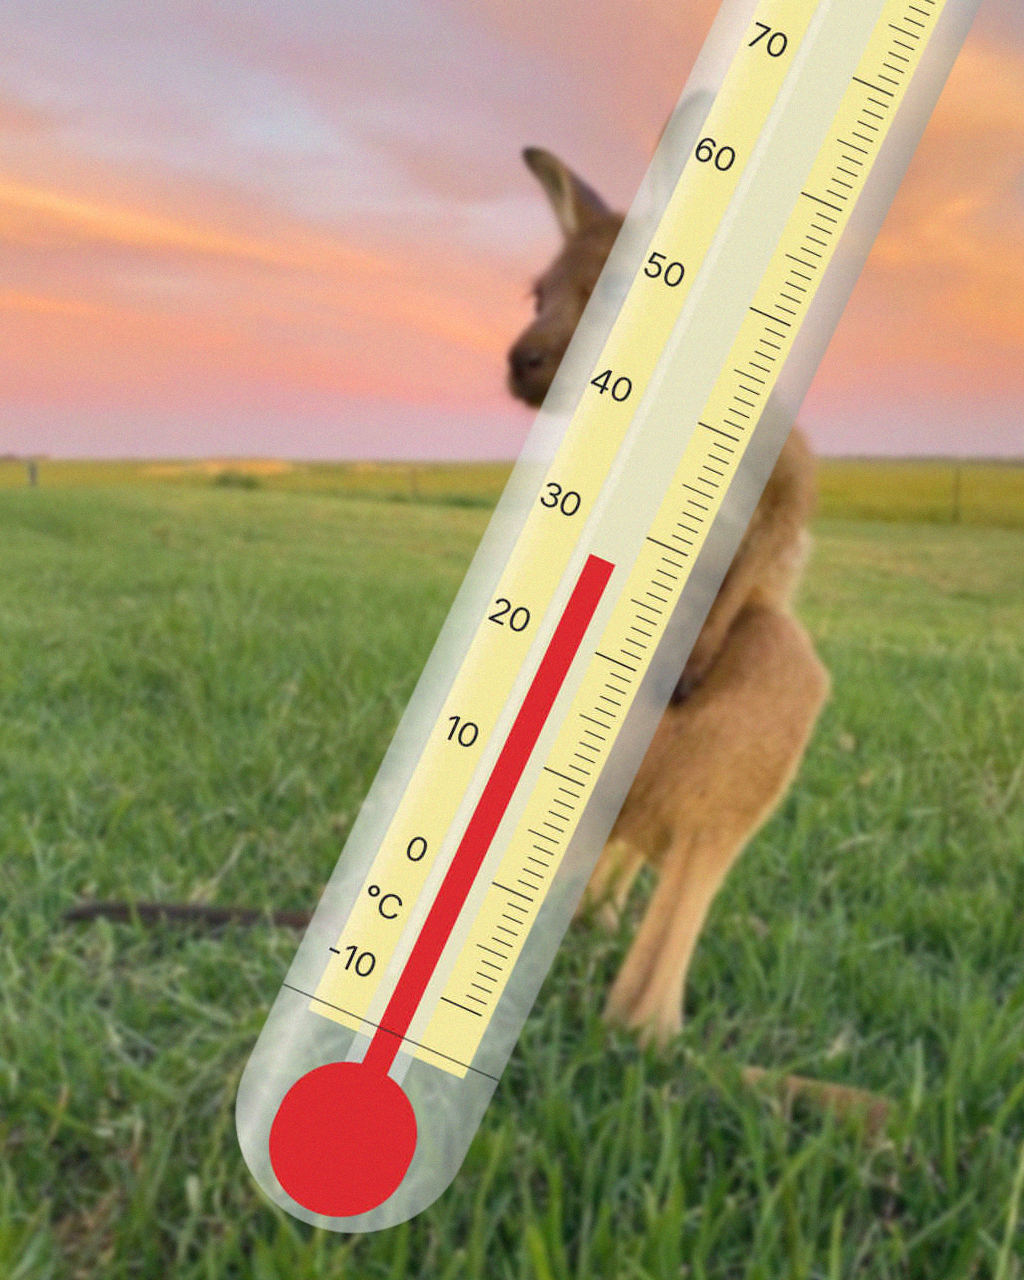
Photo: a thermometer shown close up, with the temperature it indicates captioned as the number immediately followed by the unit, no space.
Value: 27°C
